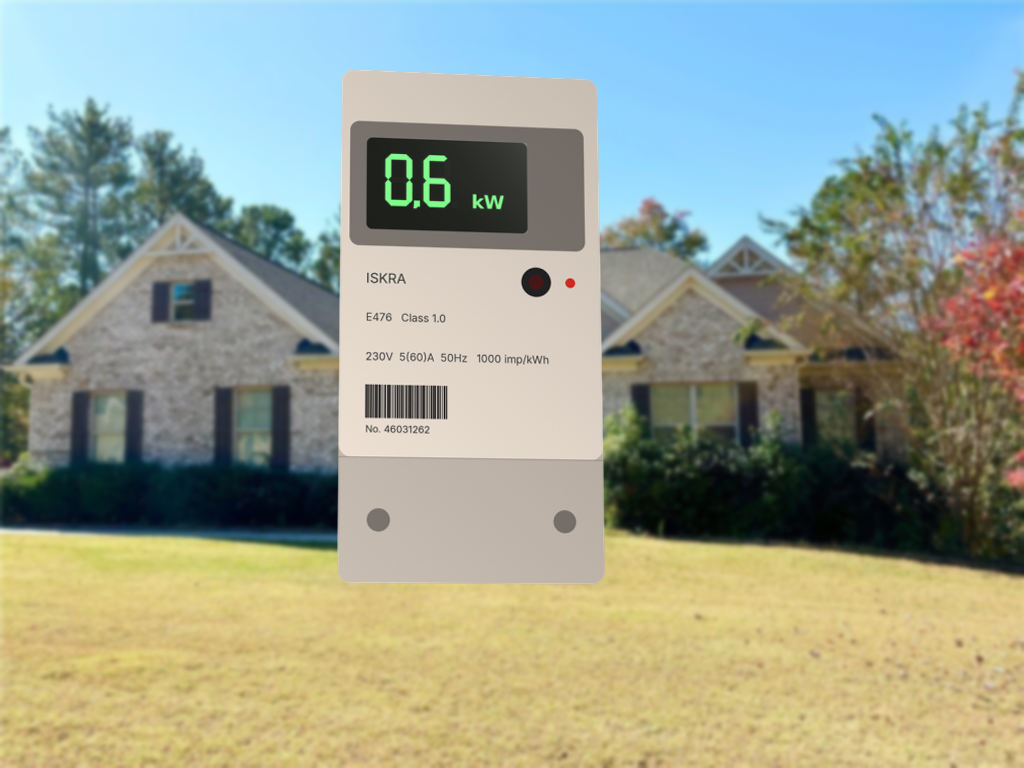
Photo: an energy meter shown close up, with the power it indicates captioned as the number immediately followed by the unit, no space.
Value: 0.6kW
